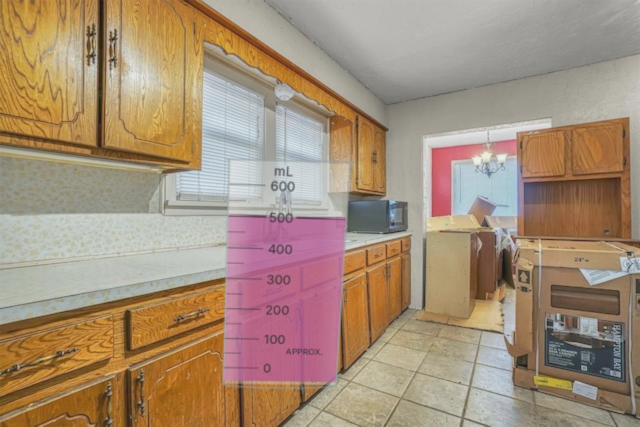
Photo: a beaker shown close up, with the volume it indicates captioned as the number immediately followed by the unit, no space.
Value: 500mL
